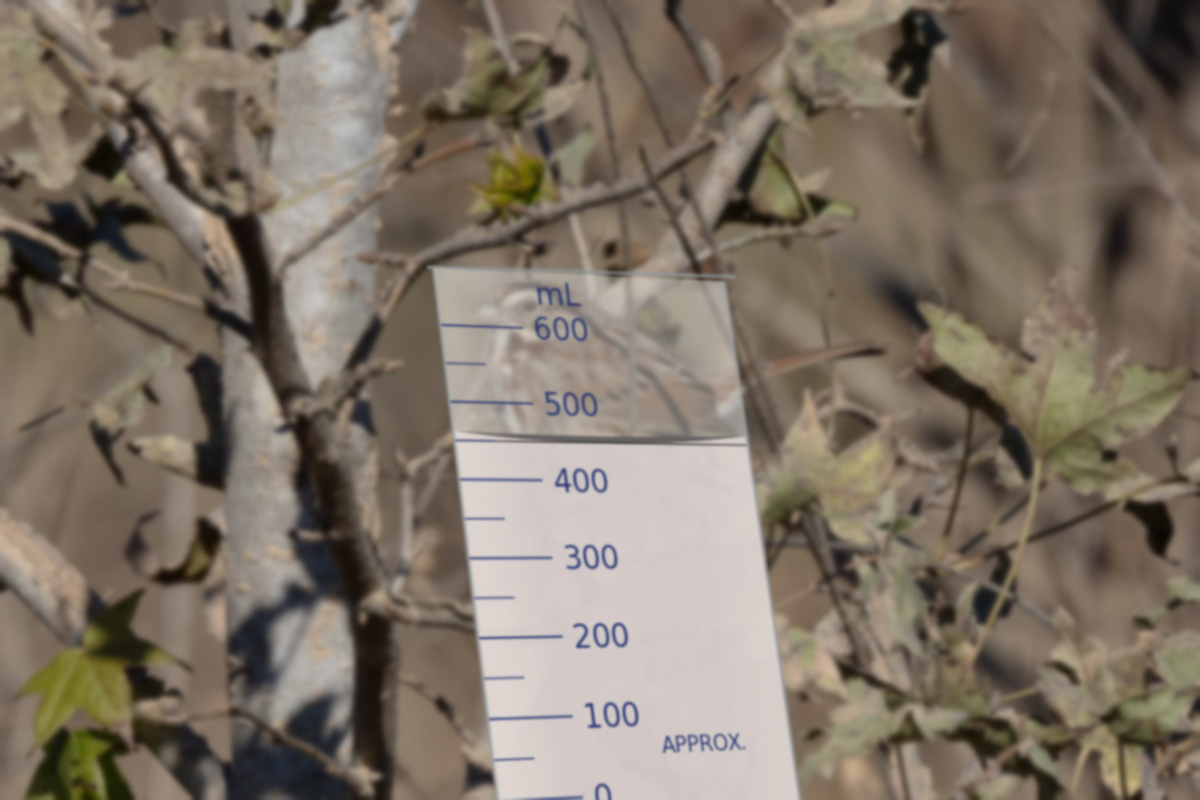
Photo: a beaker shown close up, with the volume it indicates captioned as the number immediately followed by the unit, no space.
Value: 450mL
